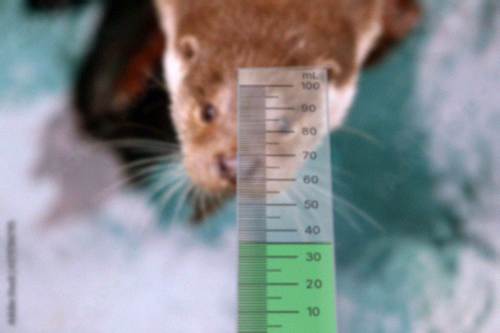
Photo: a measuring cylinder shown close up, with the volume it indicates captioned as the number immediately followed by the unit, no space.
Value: 35mL
